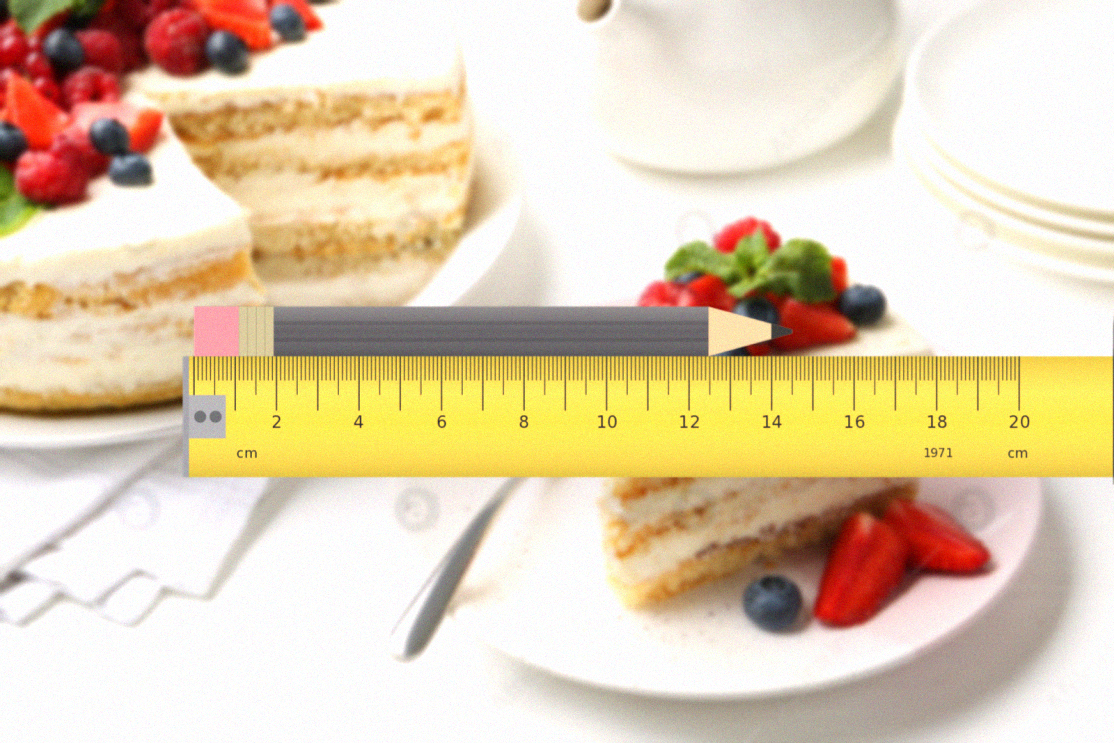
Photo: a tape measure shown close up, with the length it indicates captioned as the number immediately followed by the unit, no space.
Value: 14.5cm
